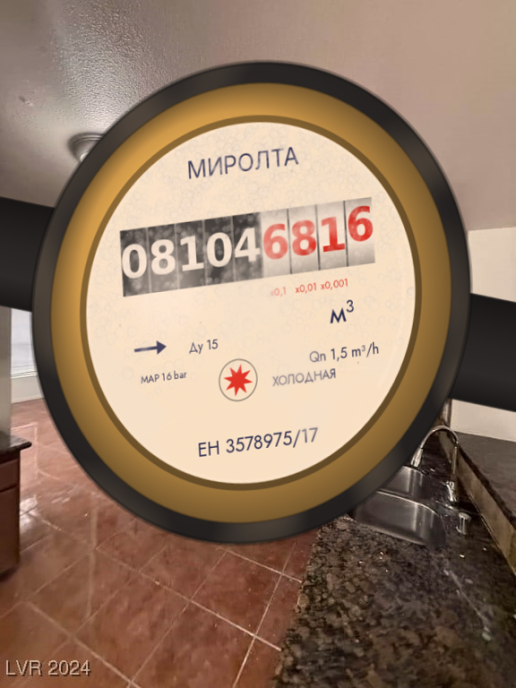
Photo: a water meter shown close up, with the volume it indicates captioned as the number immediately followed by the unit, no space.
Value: 8104.6816m³
